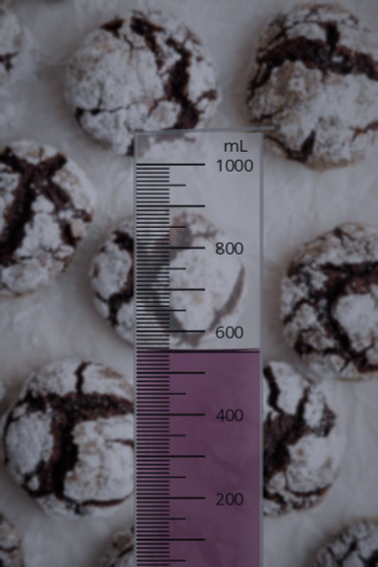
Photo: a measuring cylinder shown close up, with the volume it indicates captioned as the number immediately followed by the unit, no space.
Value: 550mL
